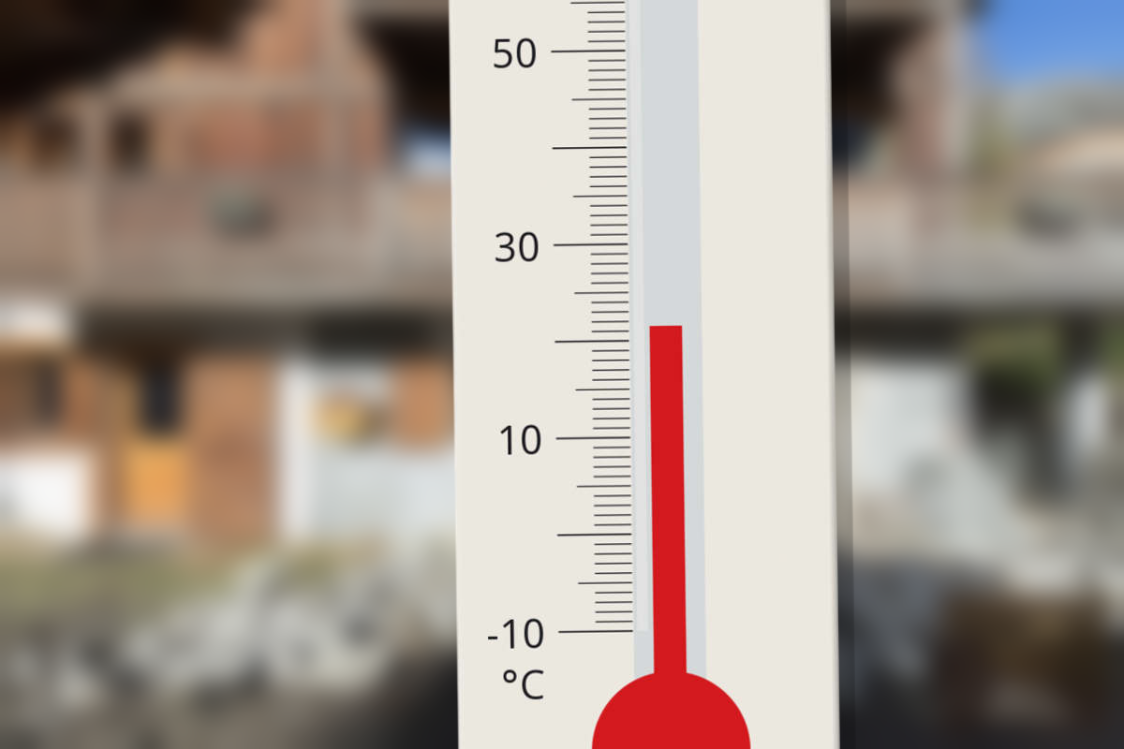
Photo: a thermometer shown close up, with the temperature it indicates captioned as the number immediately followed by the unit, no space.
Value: 21.5°C
